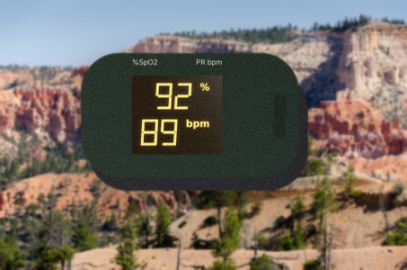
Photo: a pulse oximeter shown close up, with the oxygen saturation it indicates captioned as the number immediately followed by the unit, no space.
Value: 92%
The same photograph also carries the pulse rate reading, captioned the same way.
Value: 89bpm
